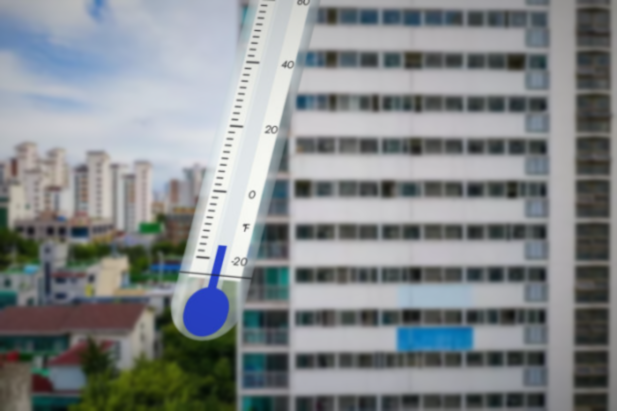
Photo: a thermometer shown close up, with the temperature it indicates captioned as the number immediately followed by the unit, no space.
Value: -16°F
